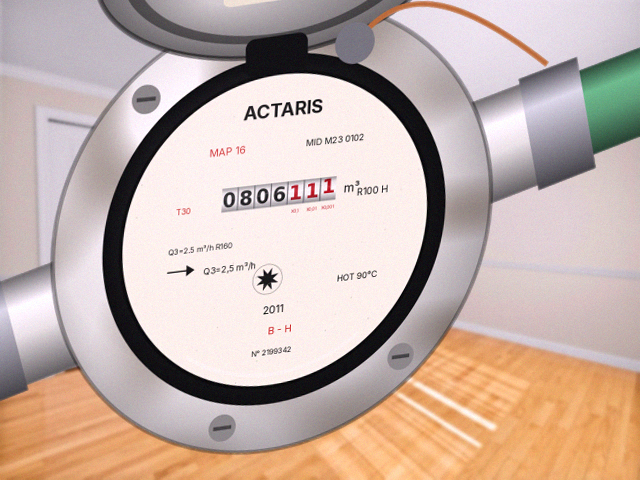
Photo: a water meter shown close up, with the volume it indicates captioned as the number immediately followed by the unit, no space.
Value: 806.111m³
